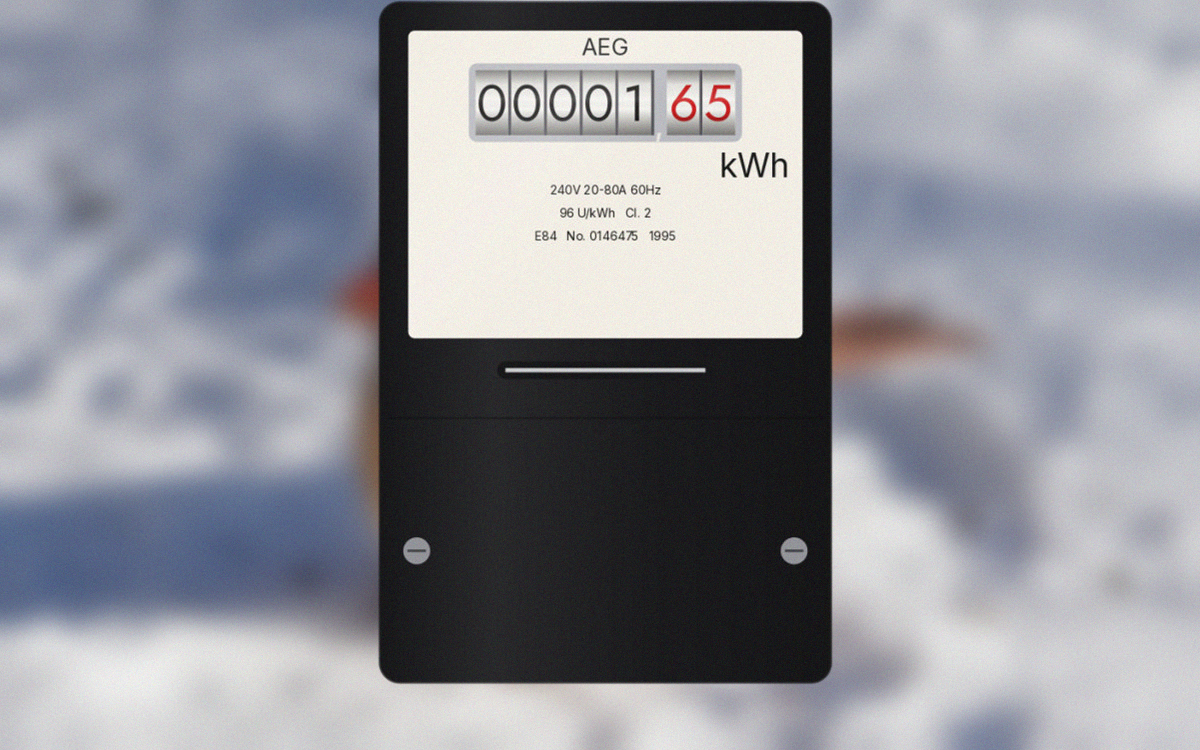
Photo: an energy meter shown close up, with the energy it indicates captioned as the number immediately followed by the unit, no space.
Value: 1.65kWh
